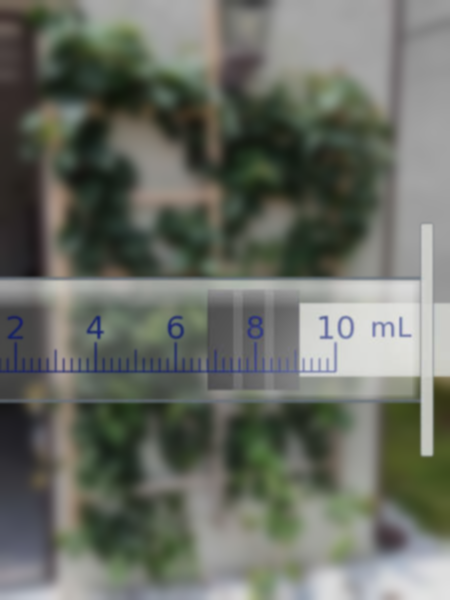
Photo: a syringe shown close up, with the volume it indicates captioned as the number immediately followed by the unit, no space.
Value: 6.8mL
